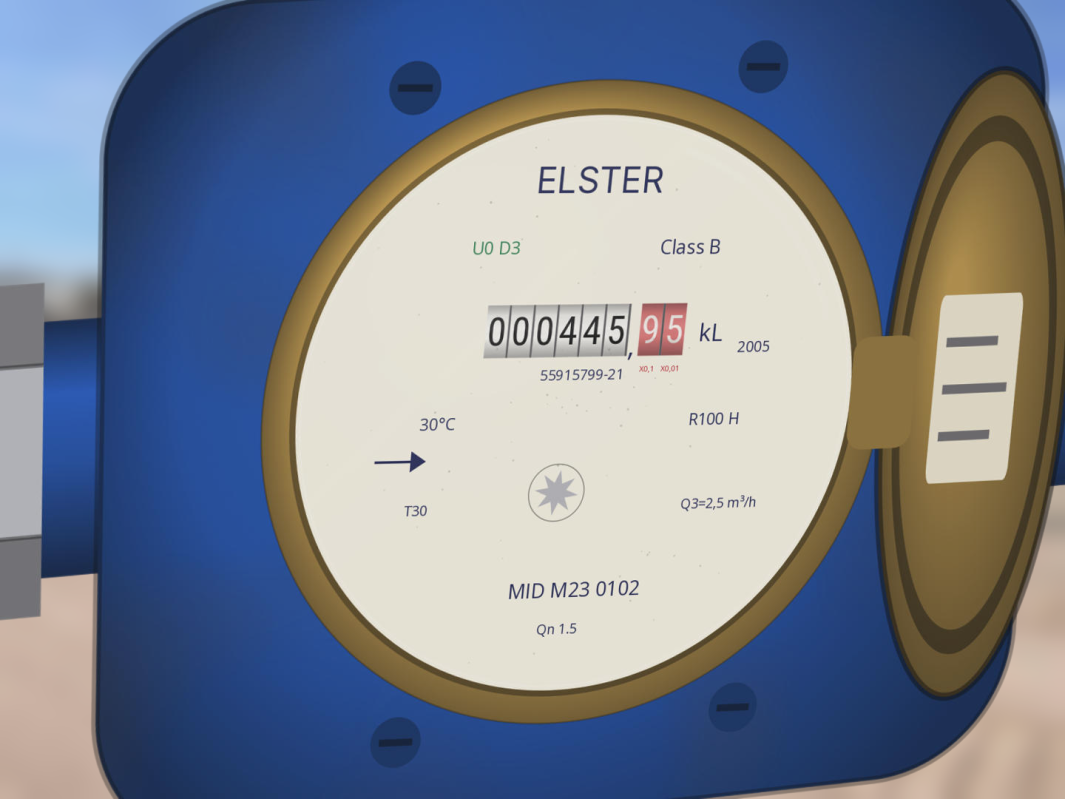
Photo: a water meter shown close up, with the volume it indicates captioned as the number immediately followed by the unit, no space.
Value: 445.95kL
